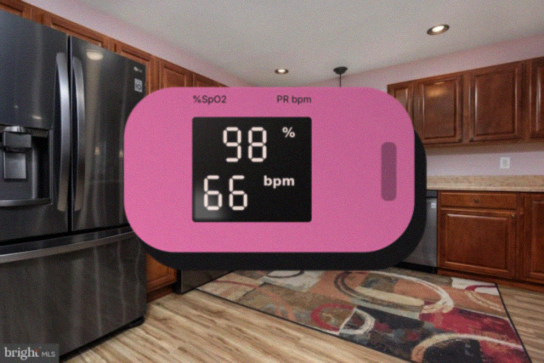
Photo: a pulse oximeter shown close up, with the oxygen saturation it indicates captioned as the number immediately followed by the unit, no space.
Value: 98%
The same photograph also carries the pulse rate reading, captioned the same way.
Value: 66bpm
